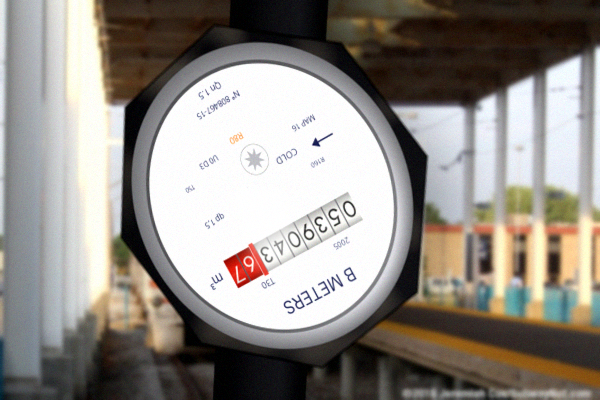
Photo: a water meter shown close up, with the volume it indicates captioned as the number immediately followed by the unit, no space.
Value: 539043.67m³
